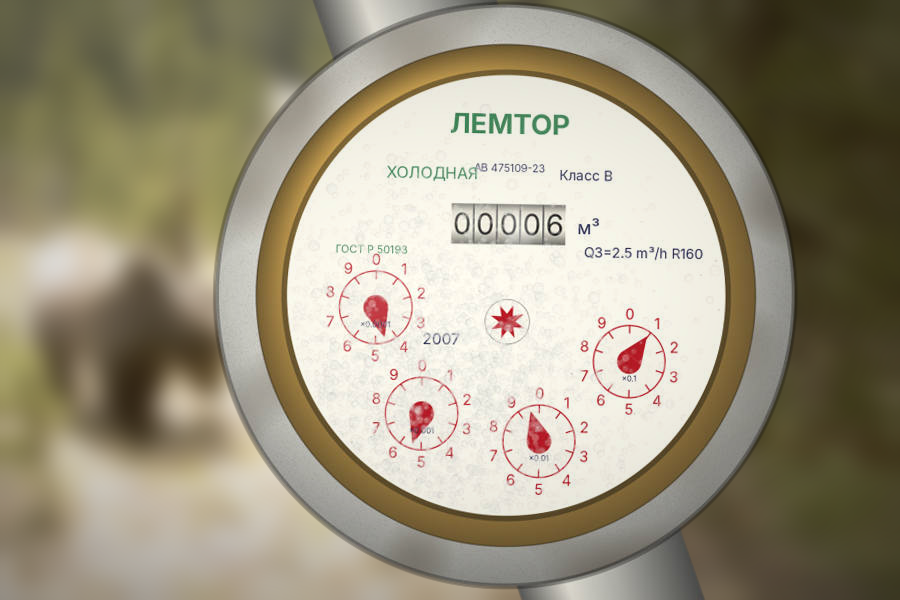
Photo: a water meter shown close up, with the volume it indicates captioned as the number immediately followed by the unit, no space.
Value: 6.0954m³
